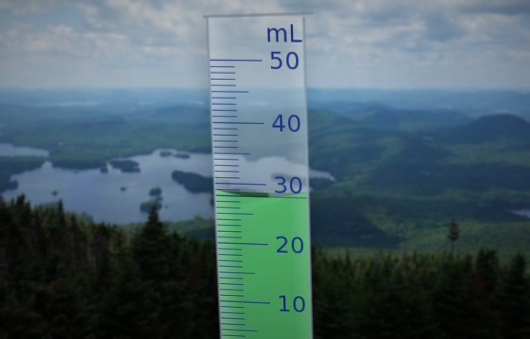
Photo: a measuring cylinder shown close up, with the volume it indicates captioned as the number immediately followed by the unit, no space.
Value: 28mL
